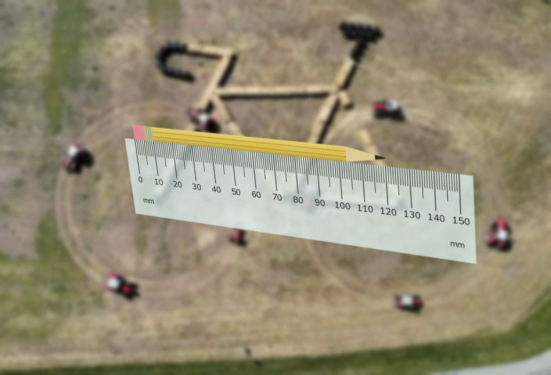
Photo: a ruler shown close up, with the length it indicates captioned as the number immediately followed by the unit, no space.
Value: 120mm
